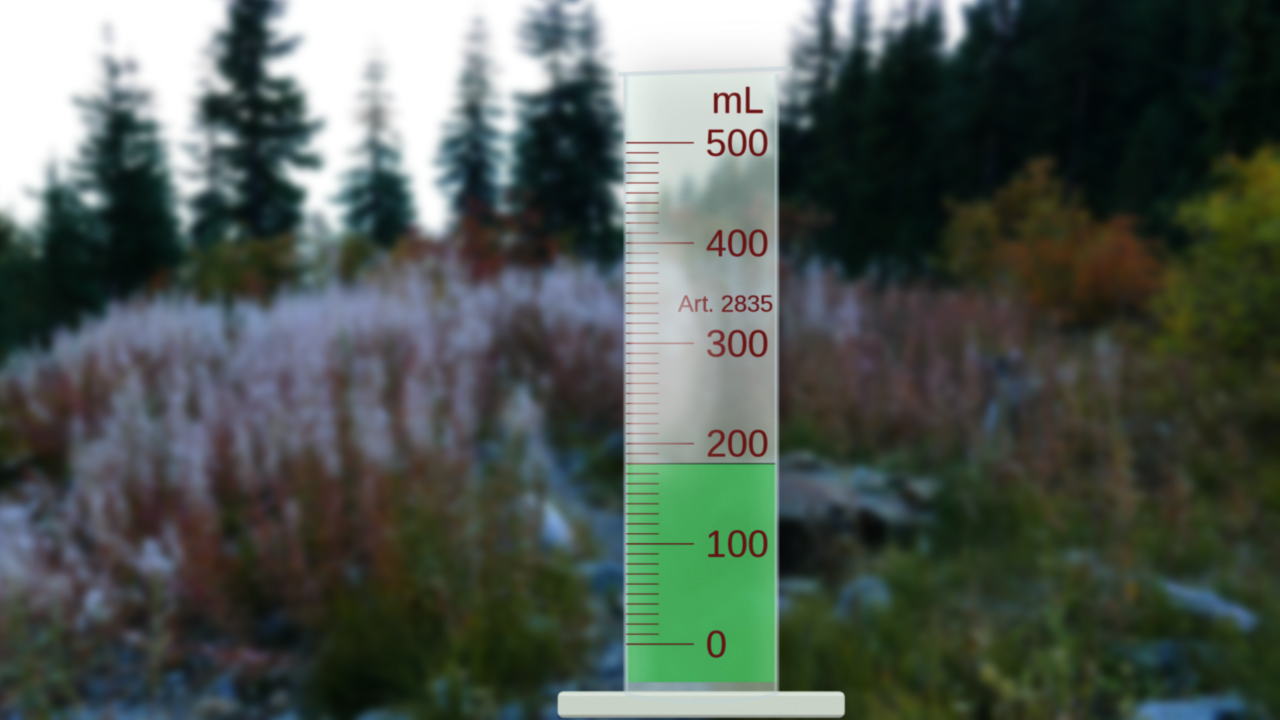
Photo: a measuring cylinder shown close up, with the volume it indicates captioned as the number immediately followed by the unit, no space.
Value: 180mL
